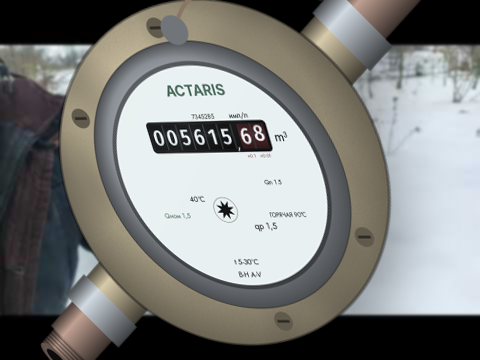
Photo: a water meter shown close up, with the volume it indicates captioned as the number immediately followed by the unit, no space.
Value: 5615.68m³
